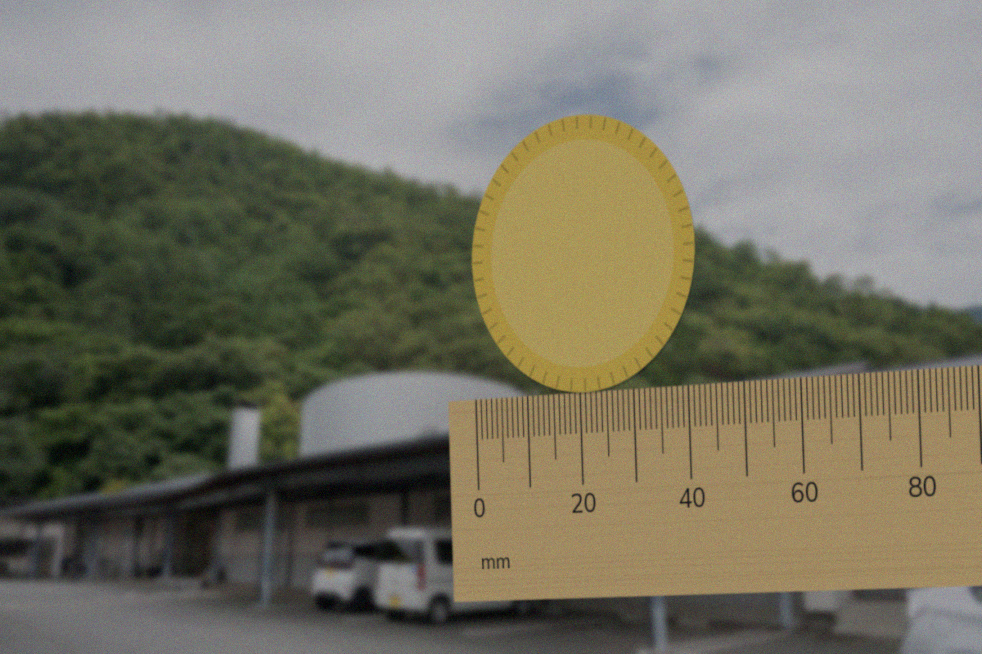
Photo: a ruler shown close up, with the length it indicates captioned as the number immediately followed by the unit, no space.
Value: 42mm
